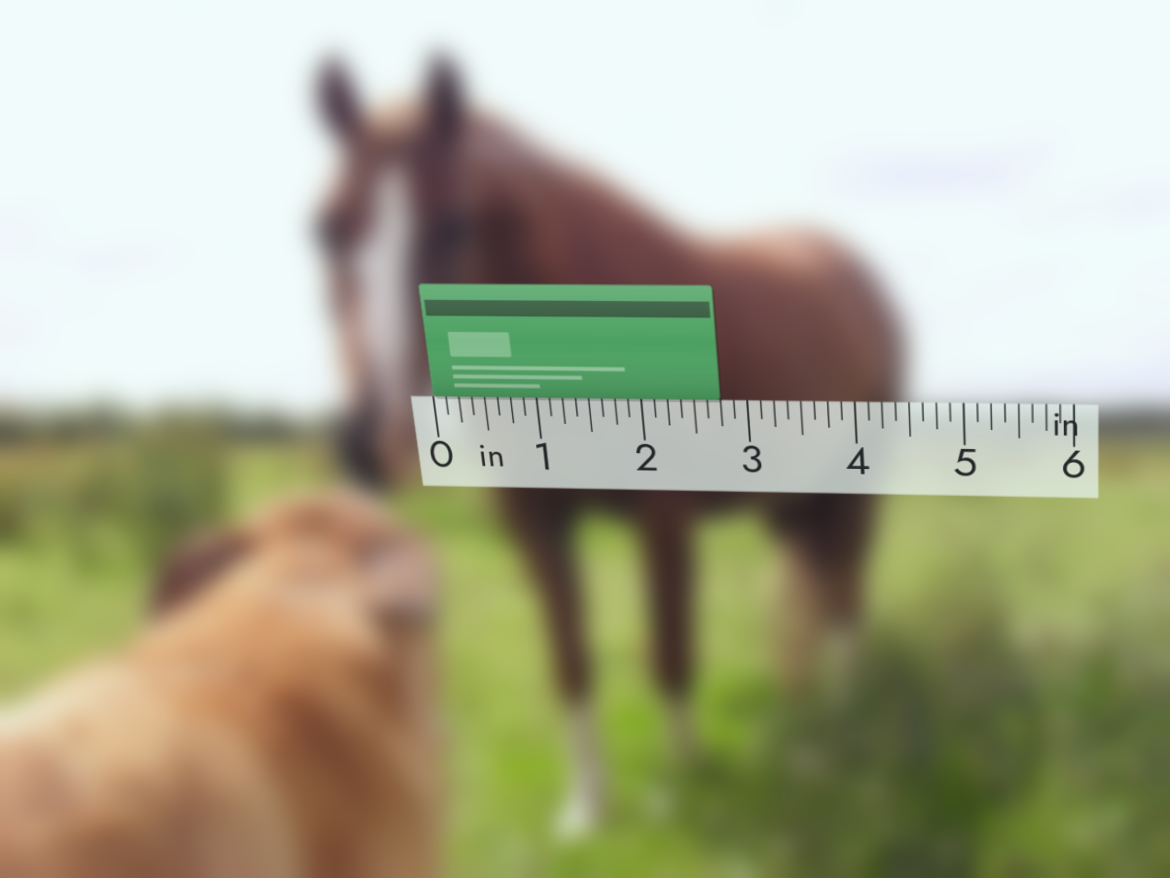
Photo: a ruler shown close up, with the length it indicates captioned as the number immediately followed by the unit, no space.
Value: 2.75in
